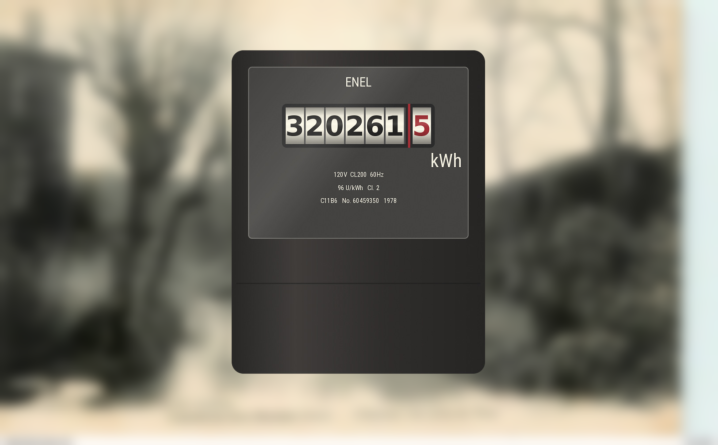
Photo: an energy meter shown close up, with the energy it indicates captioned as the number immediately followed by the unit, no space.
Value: 320261.5kWh
